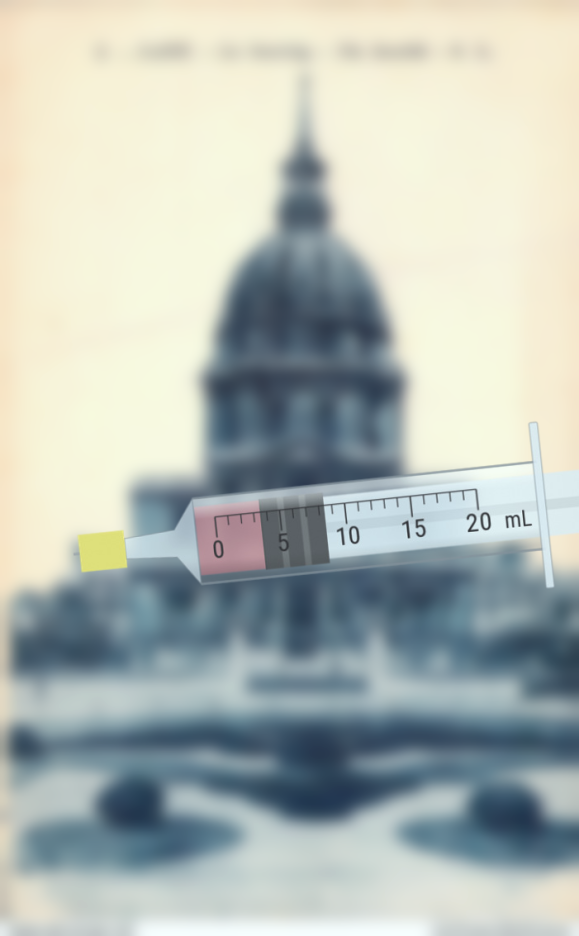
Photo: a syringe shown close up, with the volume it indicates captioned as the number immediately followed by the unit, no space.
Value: 3.5mL
